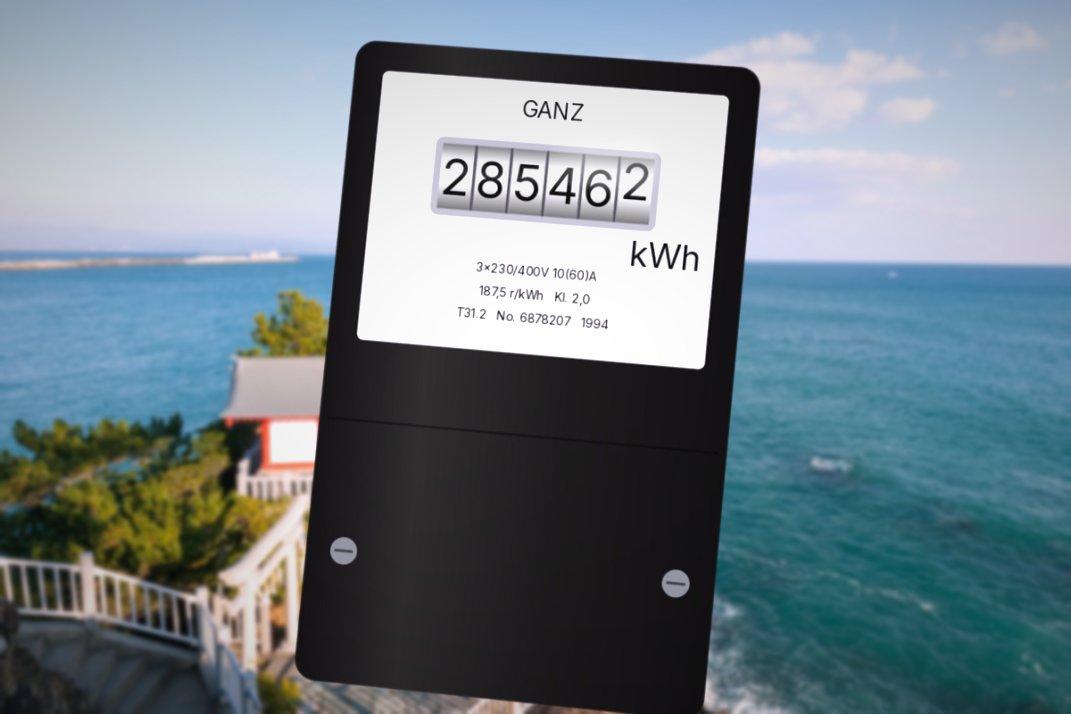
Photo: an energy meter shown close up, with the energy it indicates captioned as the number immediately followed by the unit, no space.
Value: 285462kWh
